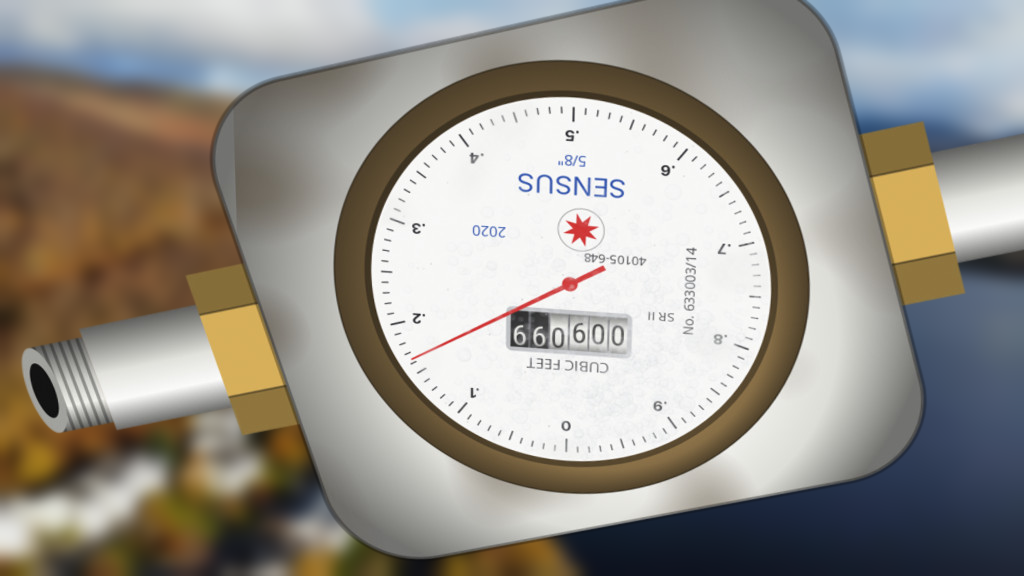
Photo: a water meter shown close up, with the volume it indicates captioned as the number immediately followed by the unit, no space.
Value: 9099.16ft³
